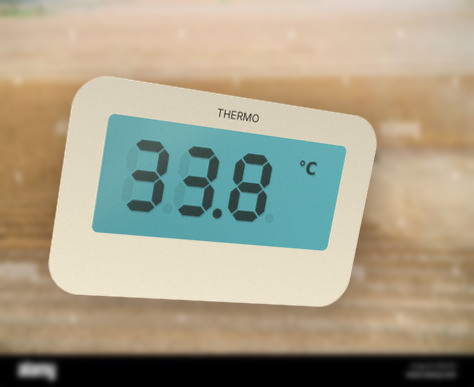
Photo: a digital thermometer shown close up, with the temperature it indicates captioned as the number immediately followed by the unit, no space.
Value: 33.8°C
